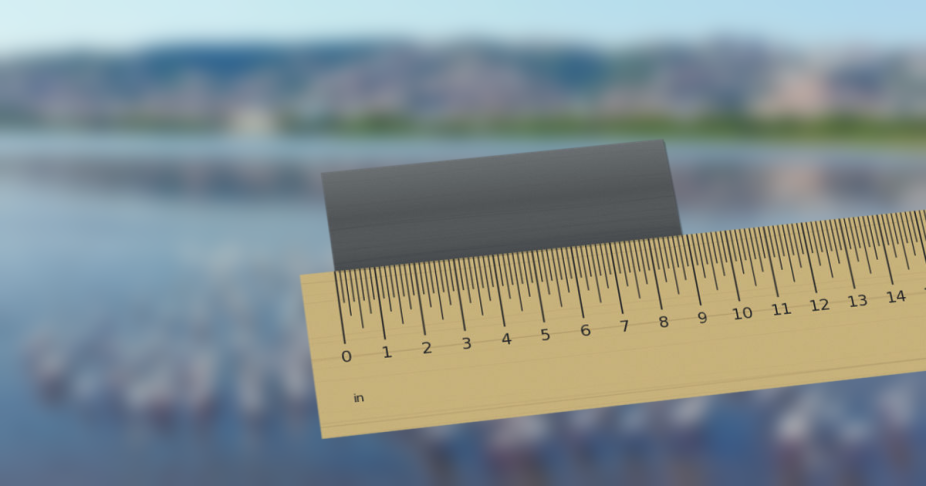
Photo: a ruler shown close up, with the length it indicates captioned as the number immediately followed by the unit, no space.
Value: 8.875in
